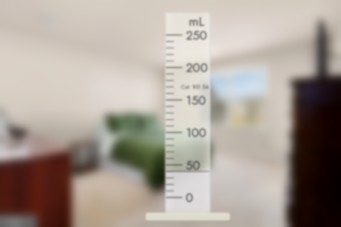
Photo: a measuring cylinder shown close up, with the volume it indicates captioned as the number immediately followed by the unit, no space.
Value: 40mL
